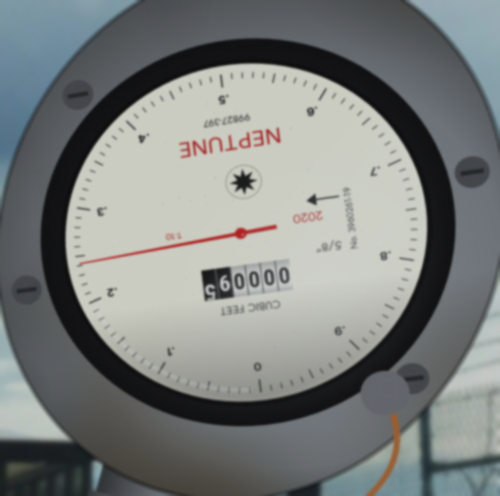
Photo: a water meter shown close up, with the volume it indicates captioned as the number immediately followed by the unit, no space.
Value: 95.24ft³
